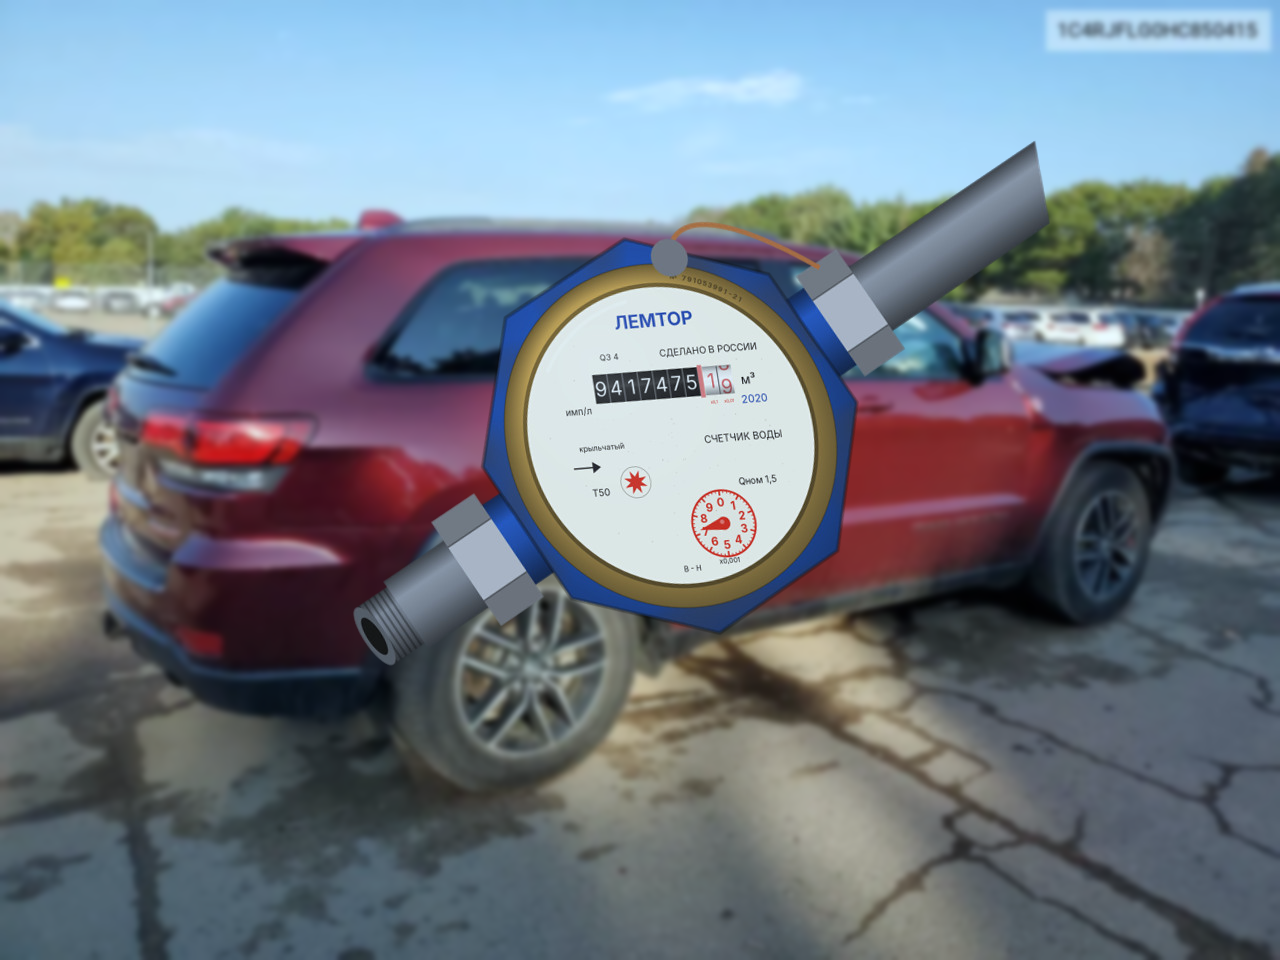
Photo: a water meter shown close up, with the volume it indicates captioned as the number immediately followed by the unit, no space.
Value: 9417475.187m³
